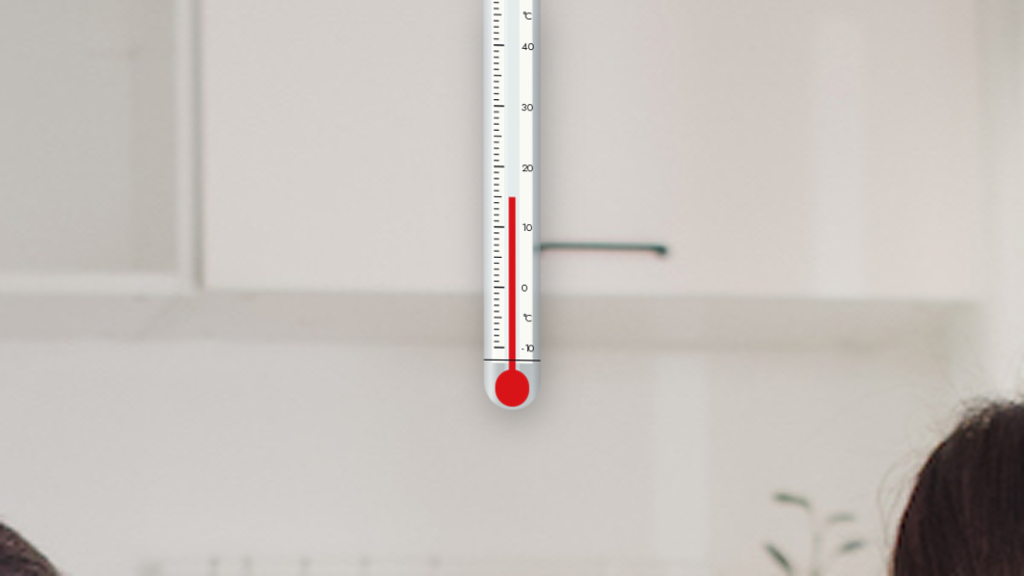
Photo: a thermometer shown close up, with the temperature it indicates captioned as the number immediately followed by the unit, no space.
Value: 15°C
